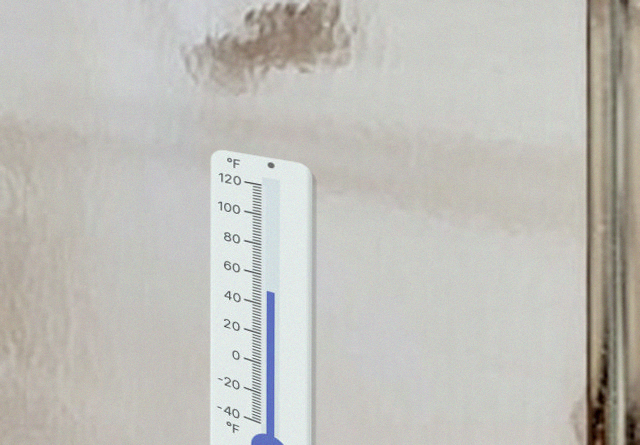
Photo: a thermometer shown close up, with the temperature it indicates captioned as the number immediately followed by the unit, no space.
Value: 50°F
